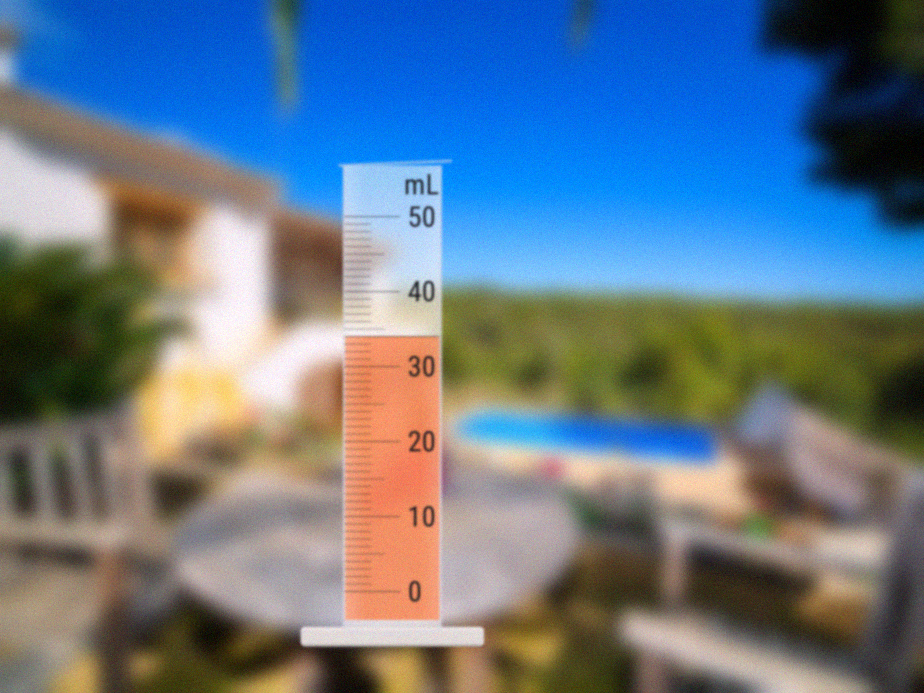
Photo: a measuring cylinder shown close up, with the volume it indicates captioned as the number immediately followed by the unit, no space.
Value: 34mL
